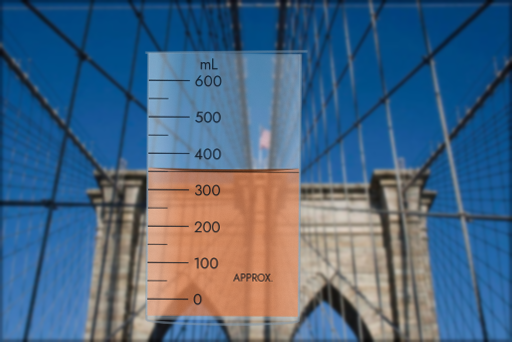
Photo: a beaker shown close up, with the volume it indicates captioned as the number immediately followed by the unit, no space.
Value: 350mL
